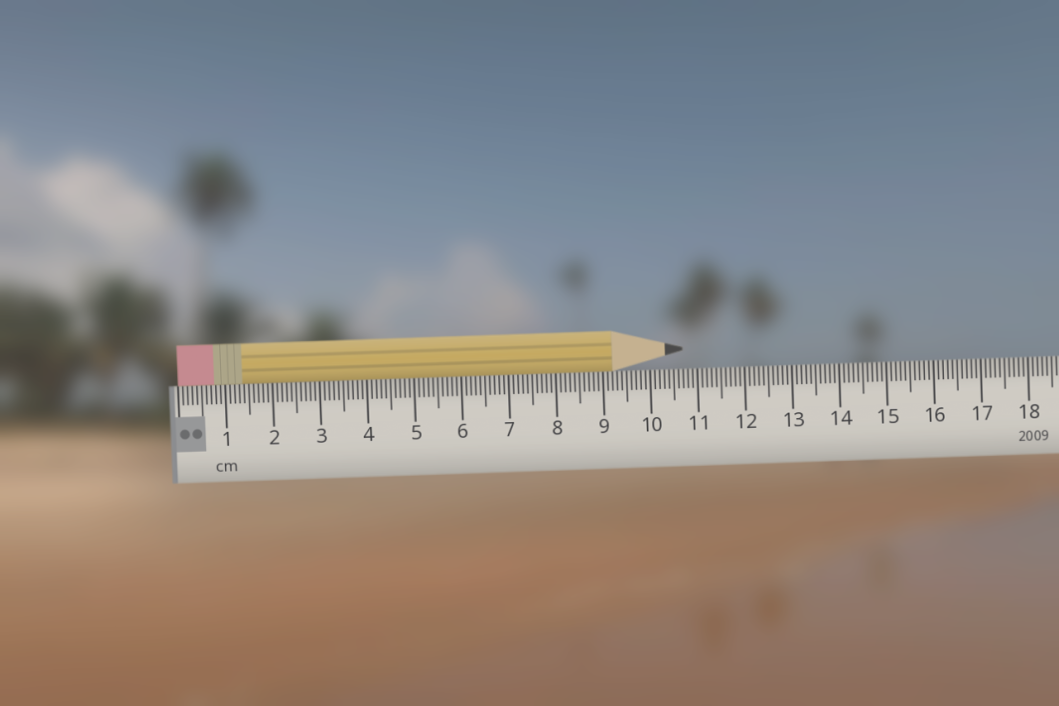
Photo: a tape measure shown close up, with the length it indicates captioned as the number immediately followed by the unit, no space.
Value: 10.7cm
